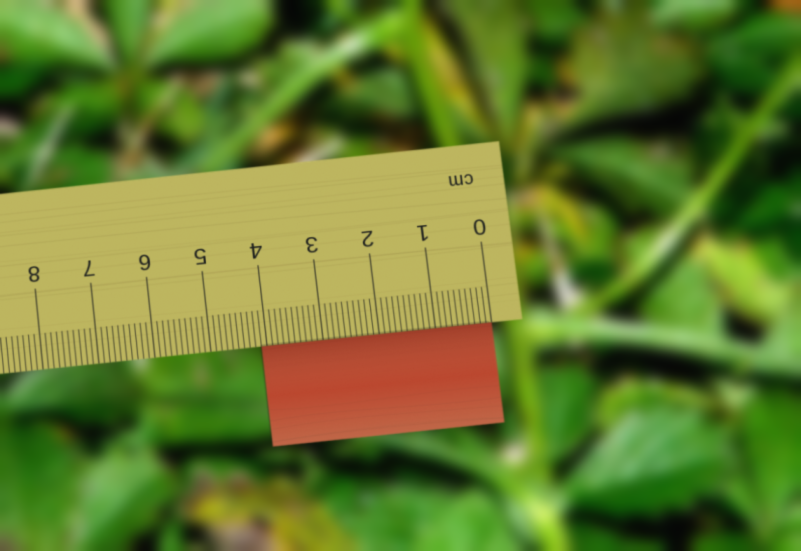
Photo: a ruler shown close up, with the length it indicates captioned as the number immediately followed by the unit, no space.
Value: 4.1cm
